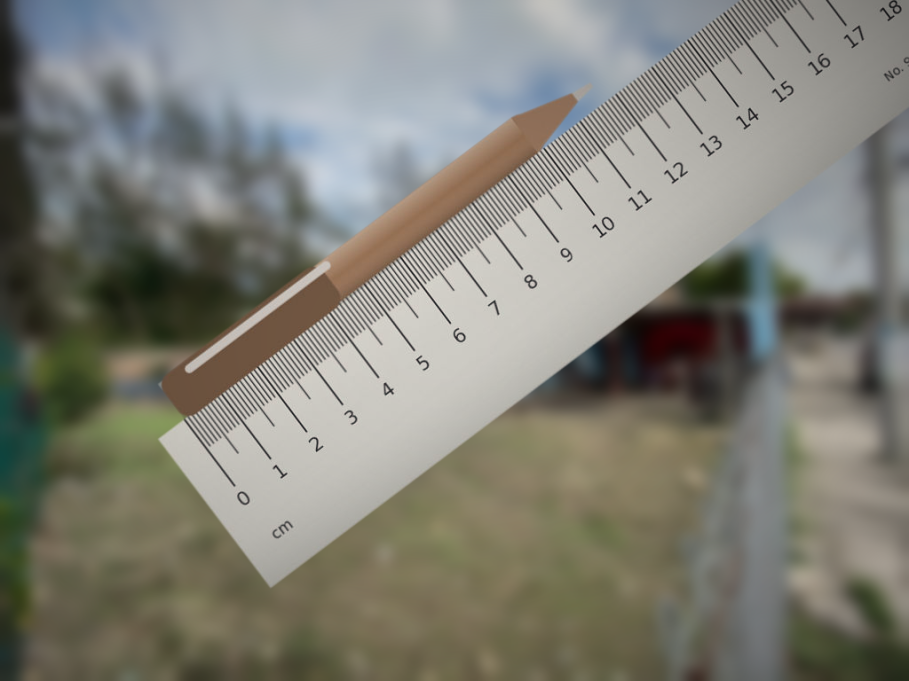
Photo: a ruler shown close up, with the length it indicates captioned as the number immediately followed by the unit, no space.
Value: 11.7cm
